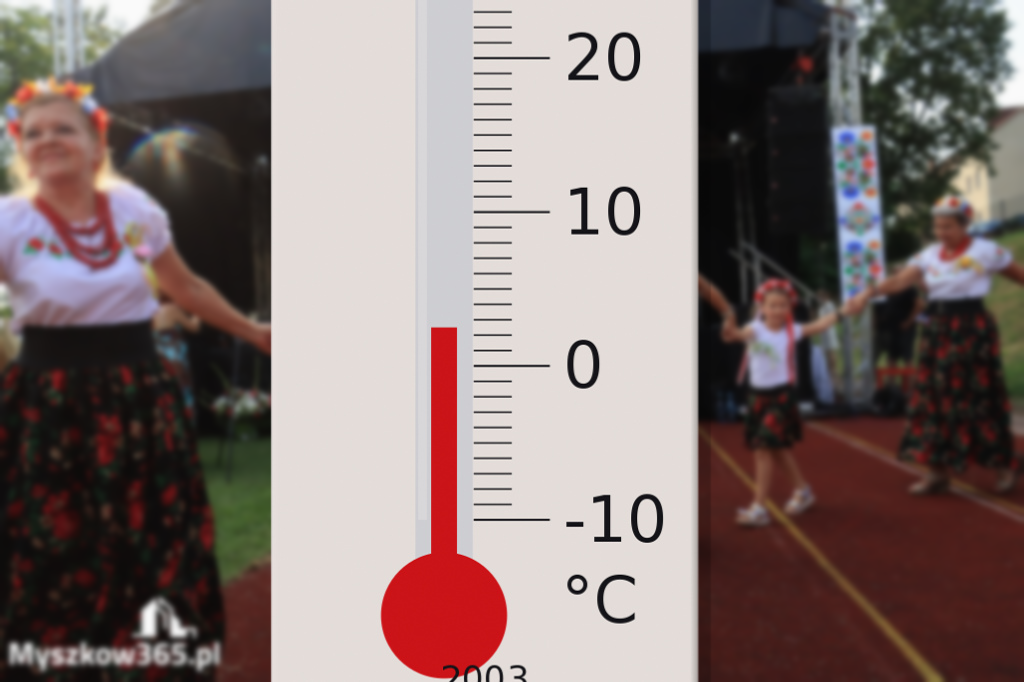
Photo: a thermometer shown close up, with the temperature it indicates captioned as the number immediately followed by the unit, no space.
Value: 2.5°C
